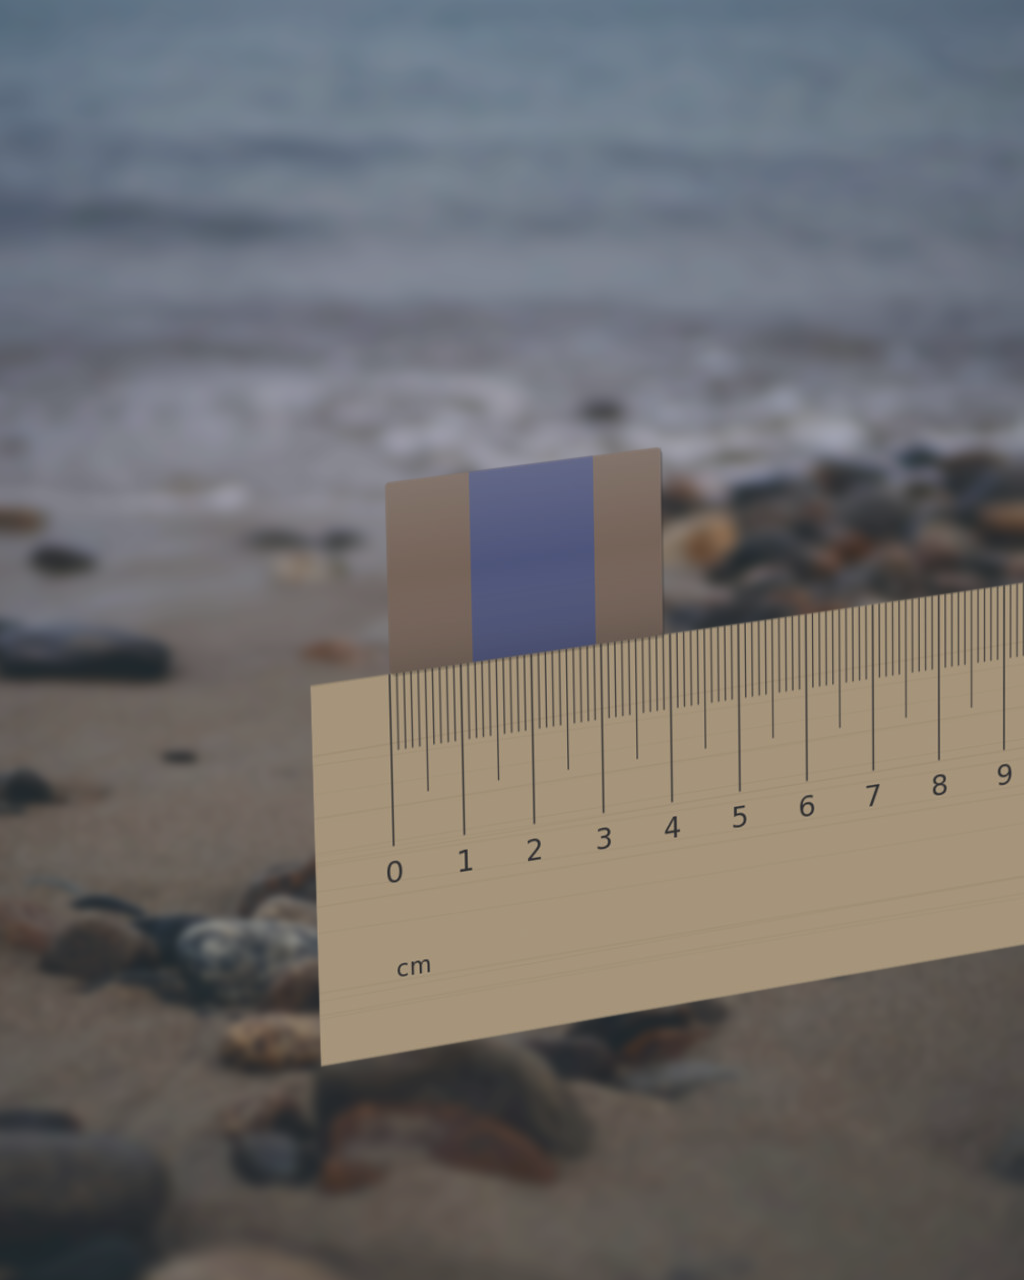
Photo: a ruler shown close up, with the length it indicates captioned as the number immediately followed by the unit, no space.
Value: 3.9cm
